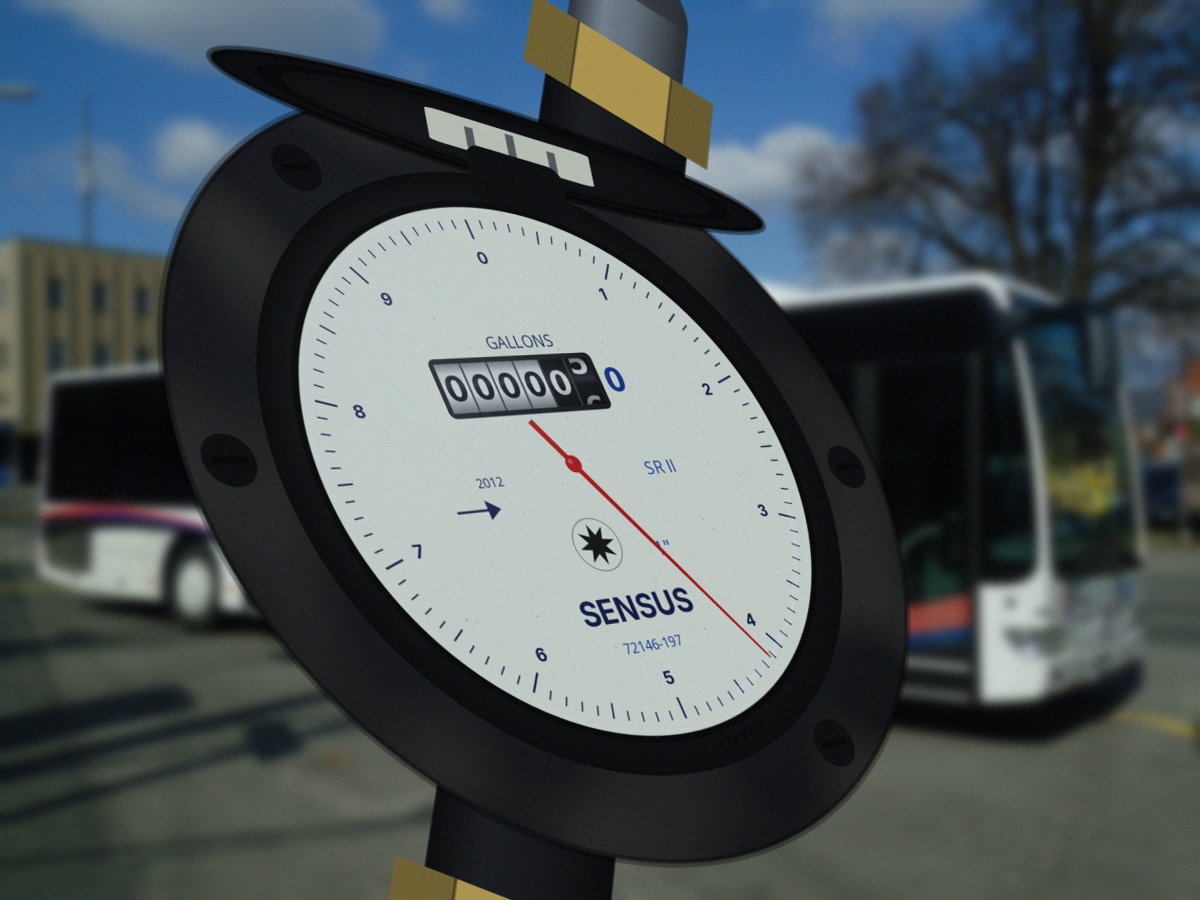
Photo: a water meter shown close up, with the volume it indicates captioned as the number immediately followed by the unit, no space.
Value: 54.1gal
